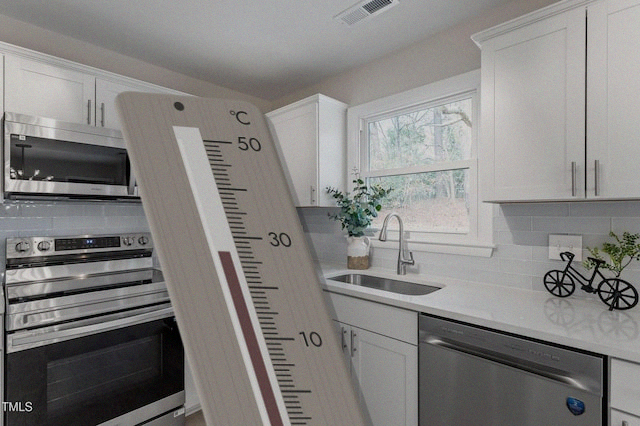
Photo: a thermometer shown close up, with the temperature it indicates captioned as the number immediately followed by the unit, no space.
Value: 27°C
